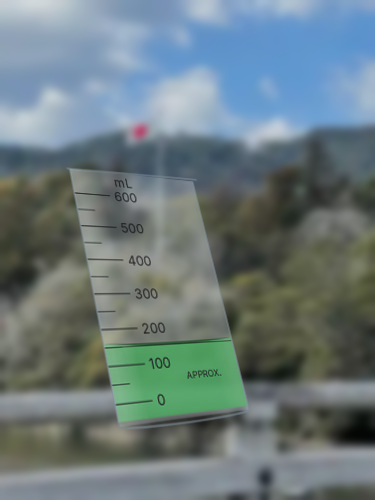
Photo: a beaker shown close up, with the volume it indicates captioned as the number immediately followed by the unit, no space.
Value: 150mL
